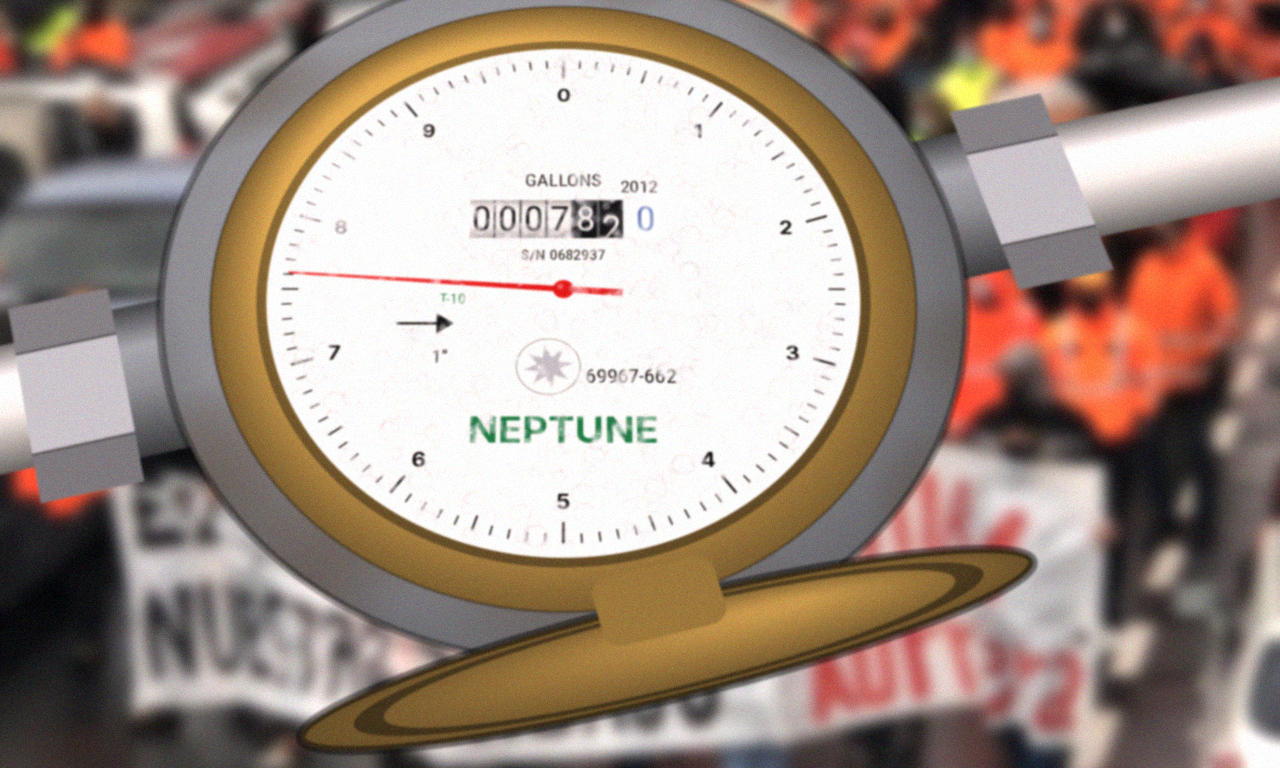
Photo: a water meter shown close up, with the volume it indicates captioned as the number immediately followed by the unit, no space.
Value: 7817.6gal
